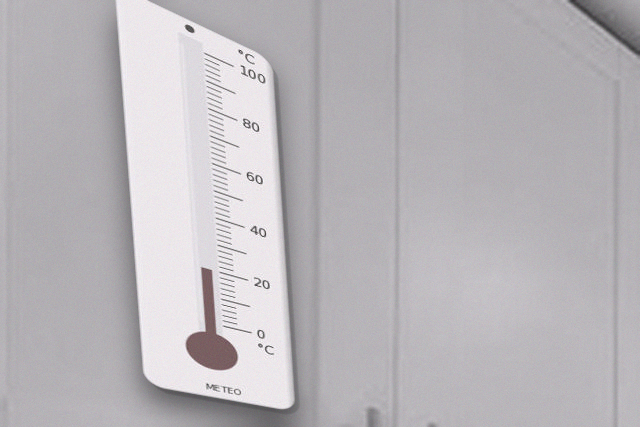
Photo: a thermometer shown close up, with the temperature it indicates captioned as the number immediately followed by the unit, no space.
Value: 20°C
